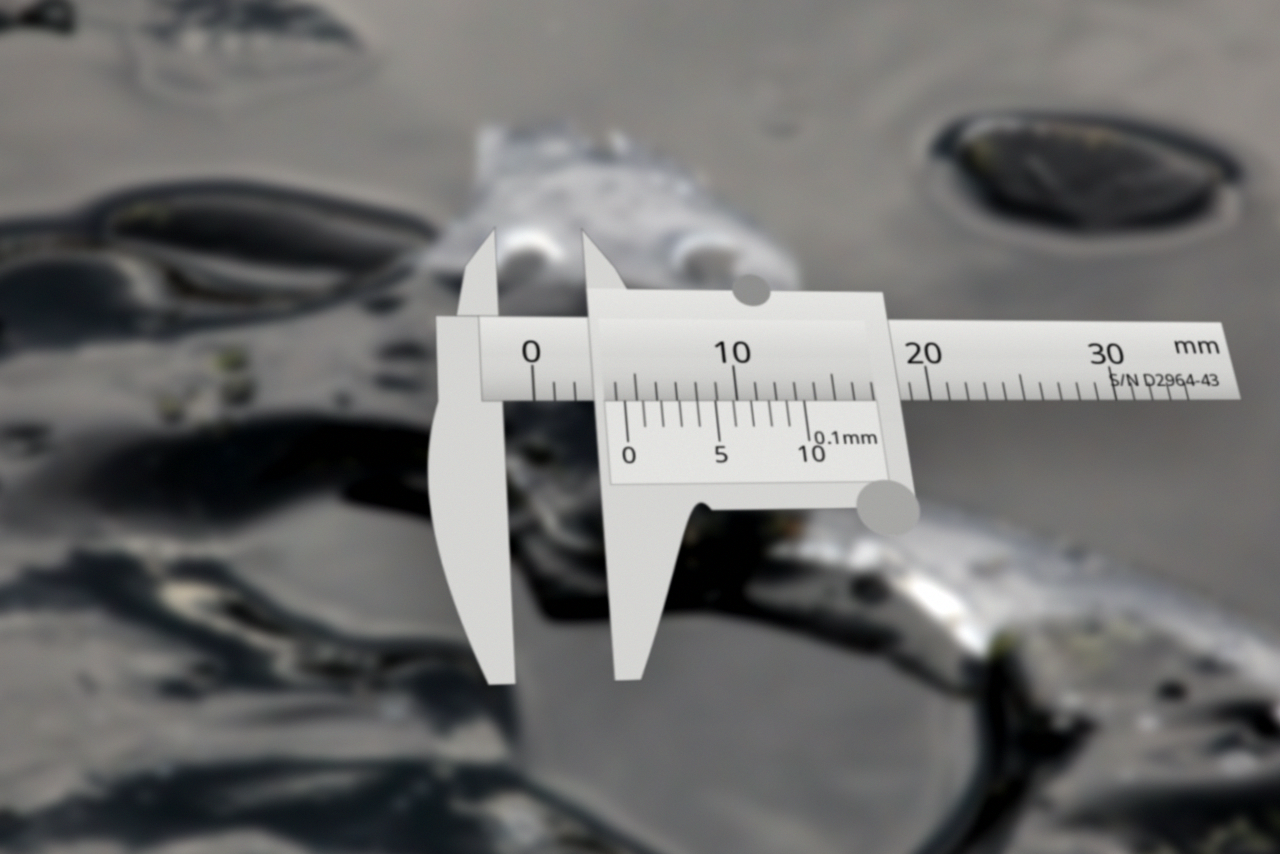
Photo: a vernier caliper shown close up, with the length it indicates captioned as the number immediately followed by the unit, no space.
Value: 4.4mm
